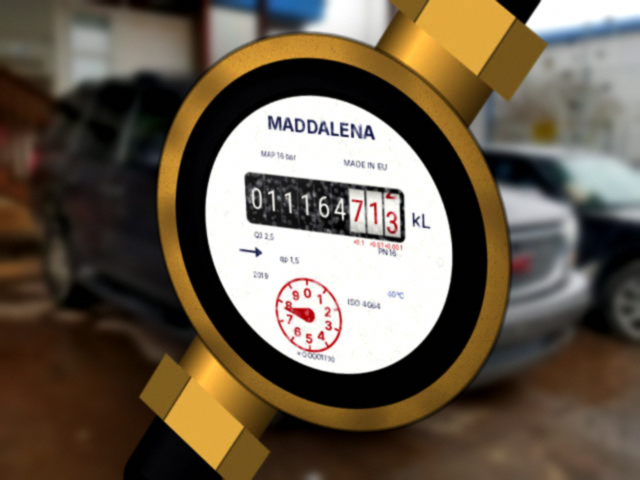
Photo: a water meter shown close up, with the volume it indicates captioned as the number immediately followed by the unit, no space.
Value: 11164.7127kL
